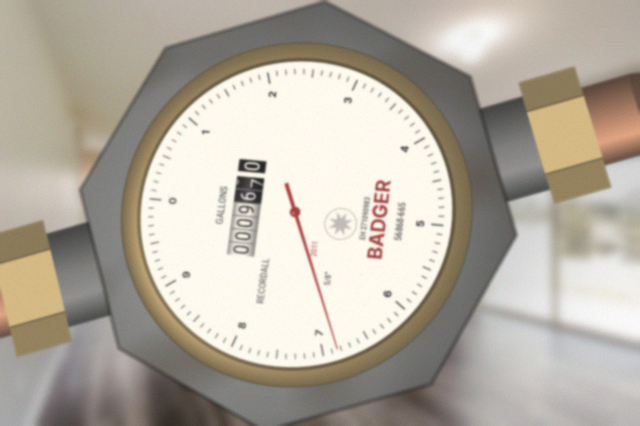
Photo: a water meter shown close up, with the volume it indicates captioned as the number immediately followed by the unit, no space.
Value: 9666.8gal
